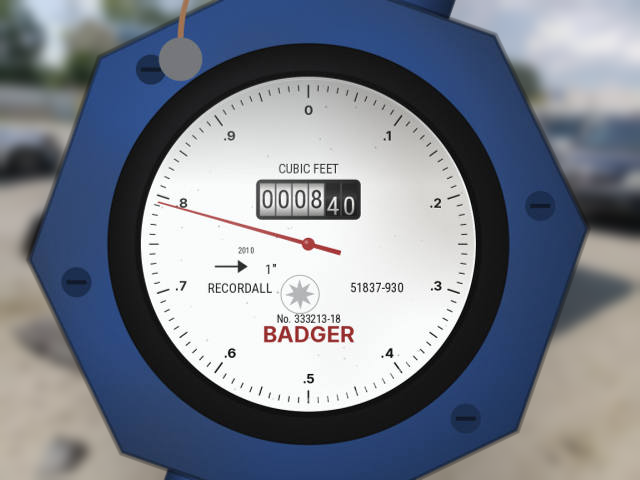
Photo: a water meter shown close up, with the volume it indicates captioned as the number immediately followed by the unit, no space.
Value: 839.79ft³
